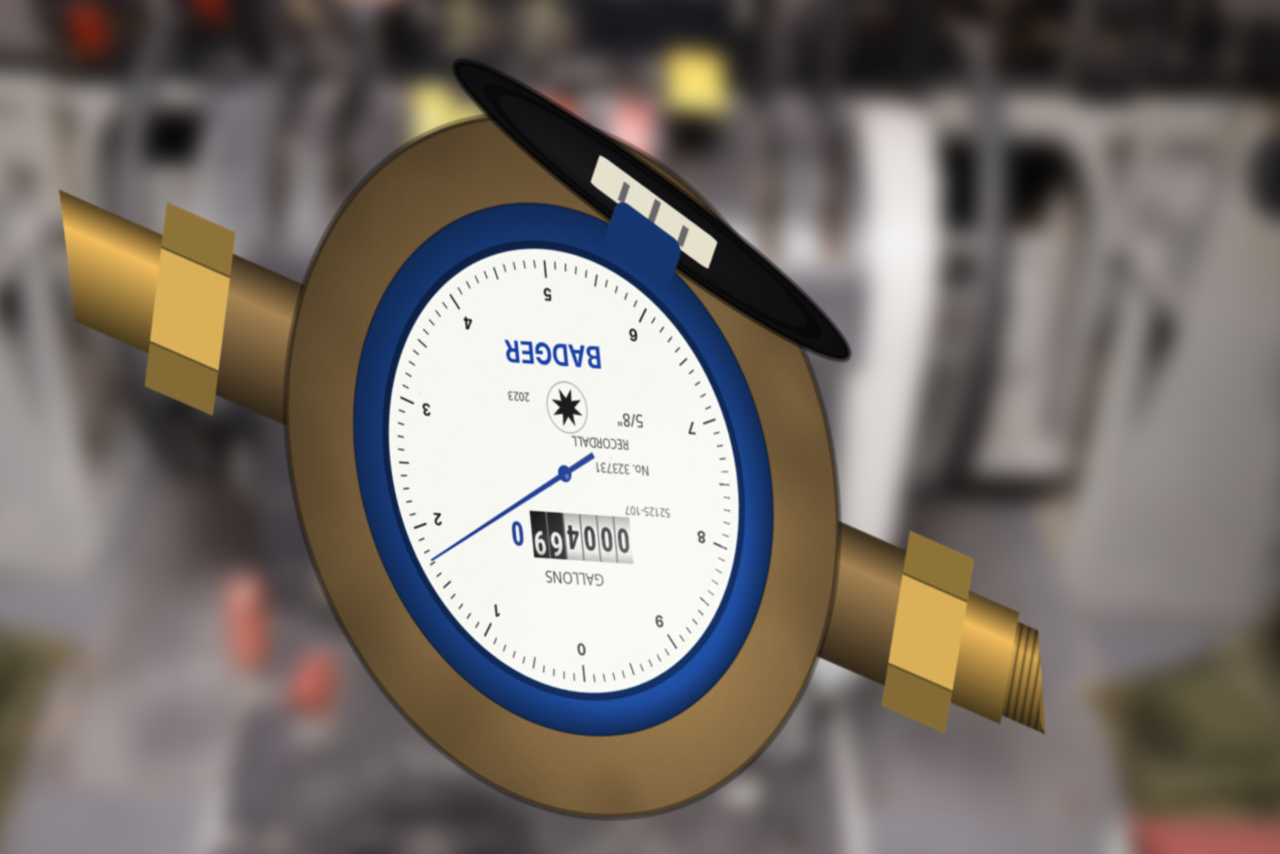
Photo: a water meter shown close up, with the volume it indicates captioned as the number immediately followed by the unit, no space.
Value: 4691.7gal
